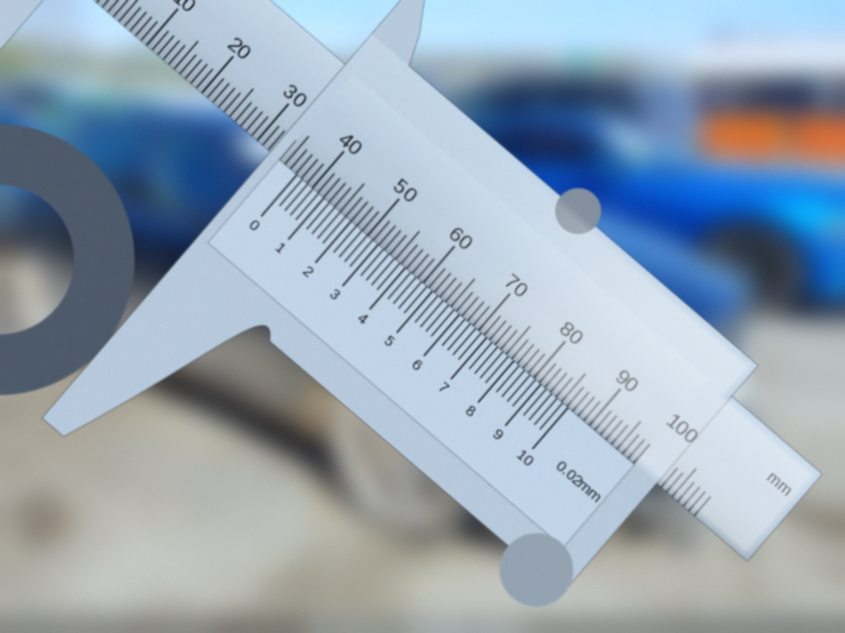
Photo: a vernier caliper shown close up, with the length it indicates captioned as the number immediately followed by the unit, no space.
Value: 37.2mm
